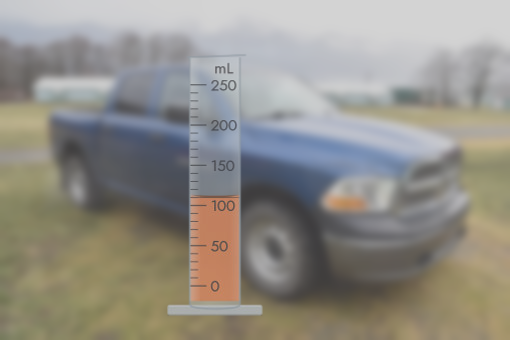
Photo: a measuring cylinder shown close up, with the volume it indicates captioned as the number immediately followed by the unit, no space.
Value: 110mL
